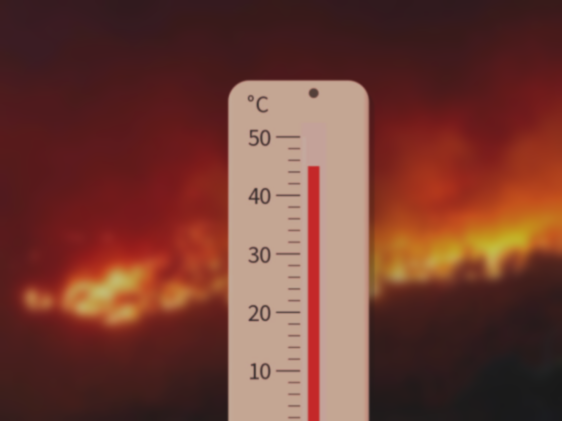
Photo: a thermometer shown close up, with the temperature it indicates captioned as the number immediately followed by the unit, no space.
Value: 45°C
